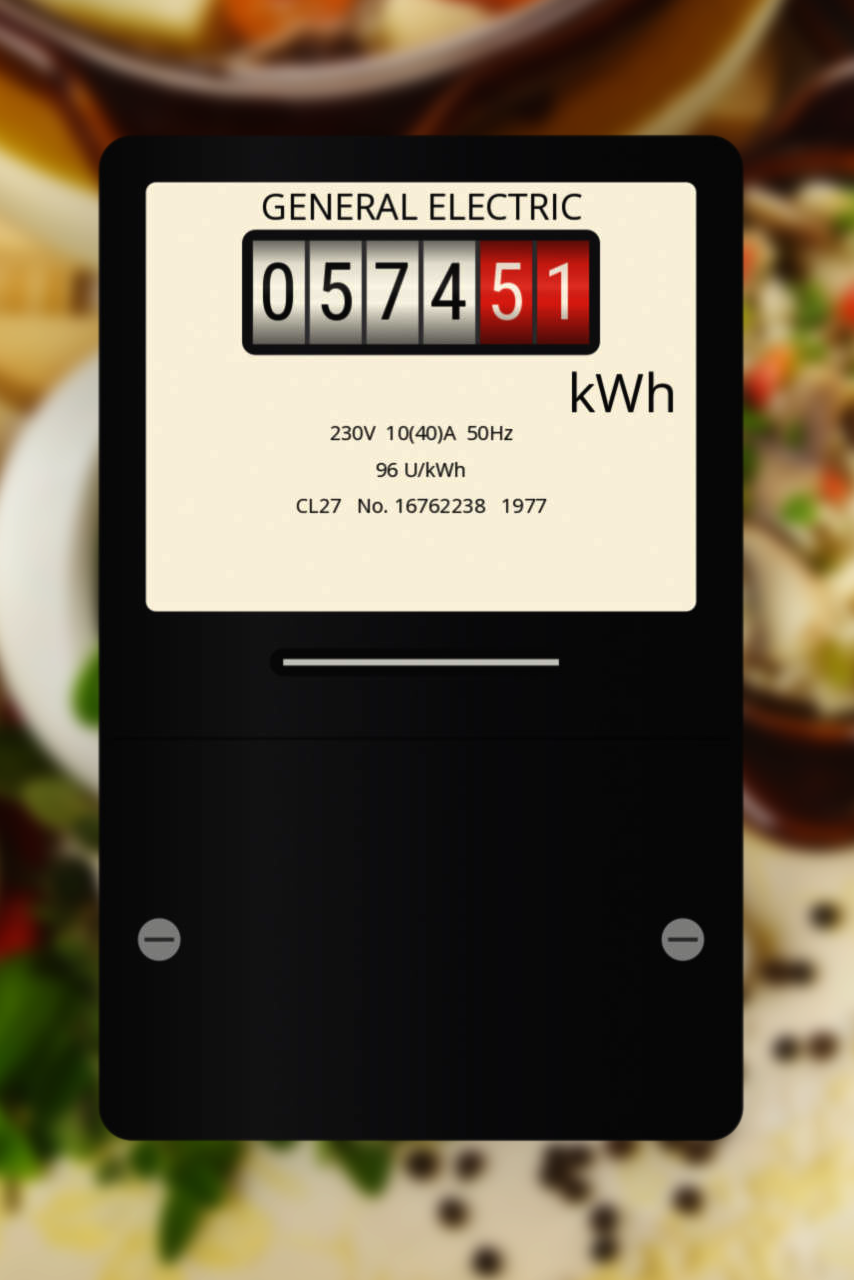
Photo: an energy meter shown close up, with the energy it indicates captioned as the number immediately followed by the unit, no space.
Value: 574.51kWh
